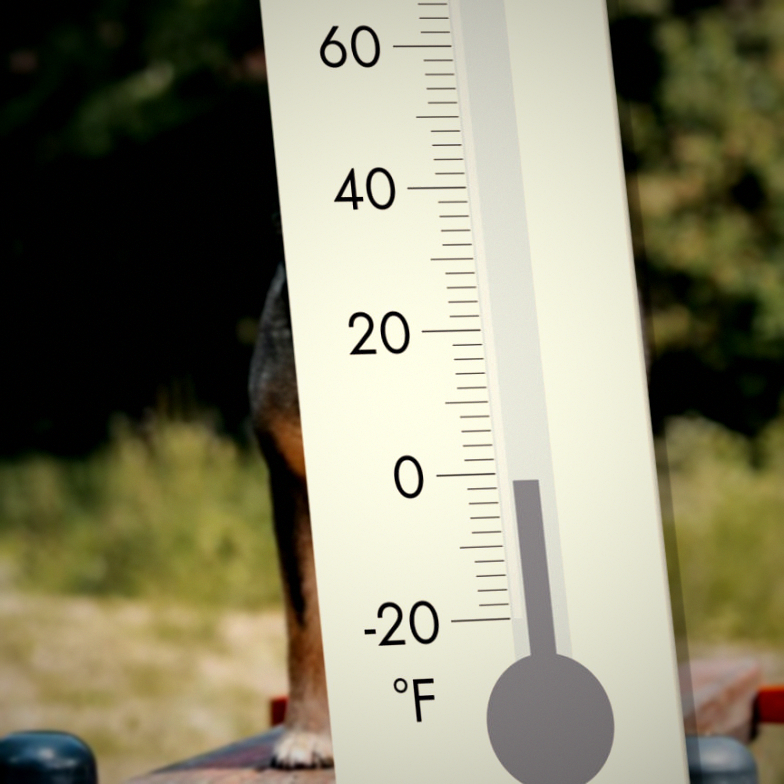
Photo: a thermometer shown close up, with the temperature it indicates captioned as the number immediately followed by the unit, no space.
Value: -1°F
